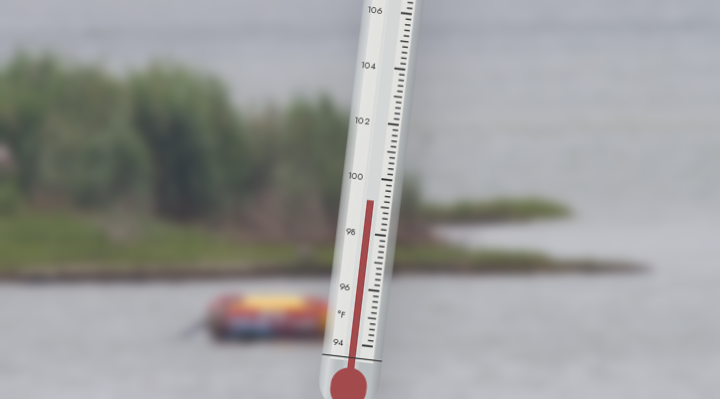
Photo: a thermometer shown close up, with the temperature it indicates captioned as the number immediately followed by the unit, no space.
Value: 99.2°F
